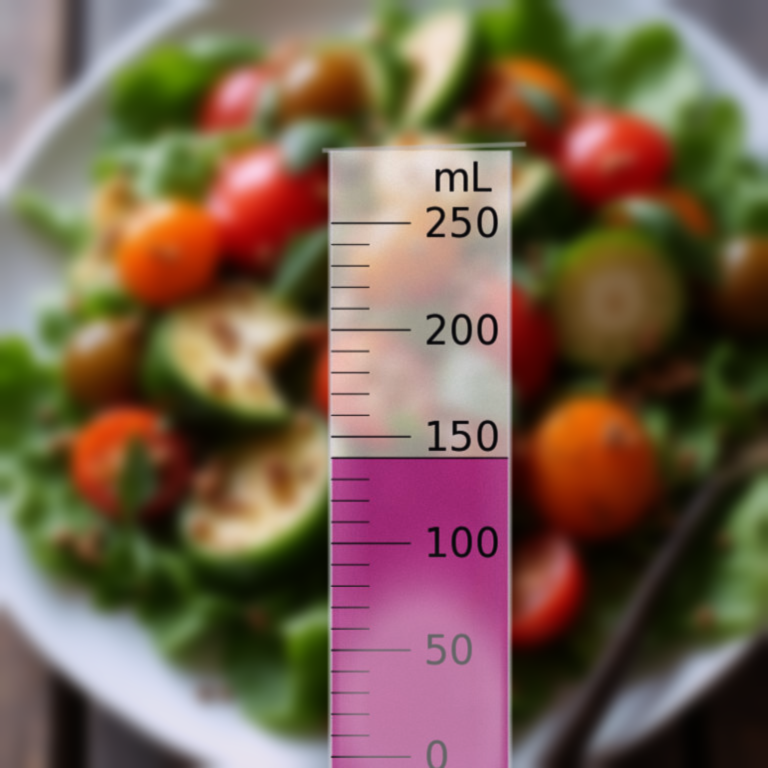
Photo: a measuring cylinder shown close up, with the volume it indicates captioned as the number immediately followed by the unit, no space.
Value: 140mL
